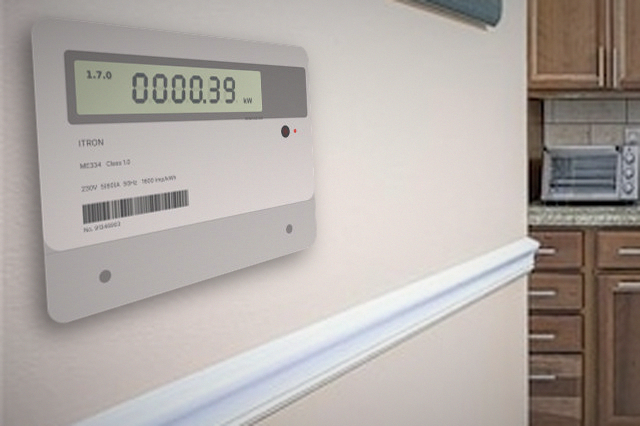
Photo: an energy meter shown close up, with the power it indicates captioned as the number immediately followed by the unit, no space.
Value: 0.39kW
